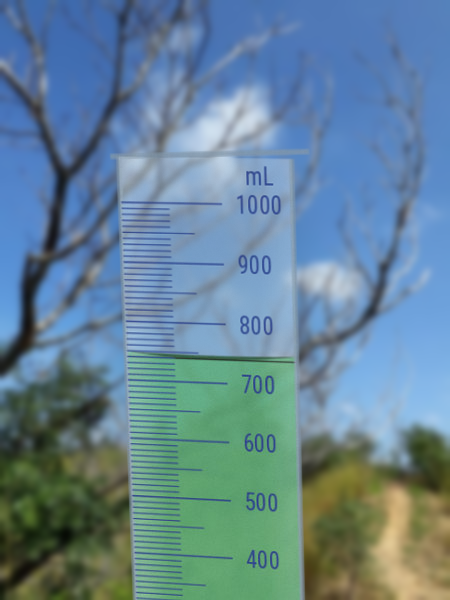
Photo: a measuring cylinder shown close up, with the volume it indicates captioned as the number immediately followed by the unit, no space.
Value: 740mL
